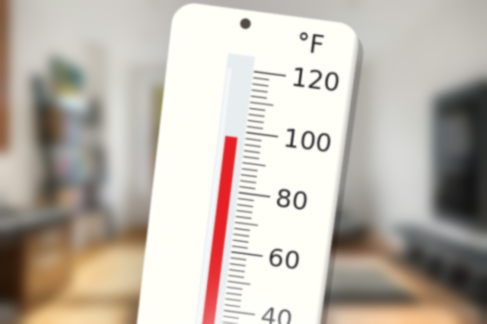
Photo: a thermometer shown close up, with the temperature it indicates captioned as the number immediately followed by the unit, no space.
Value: 98°F
